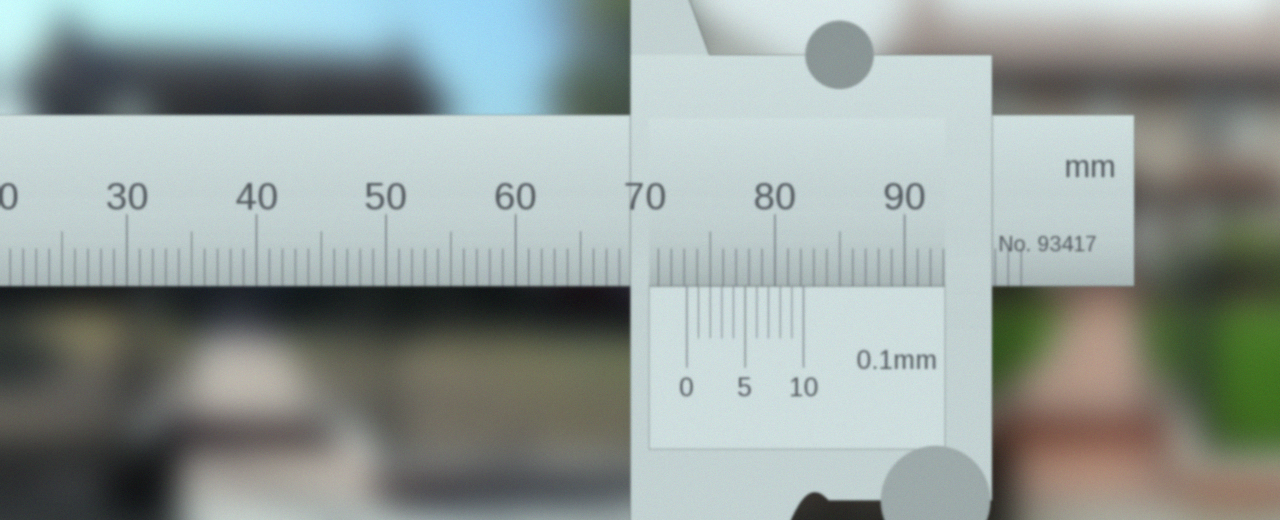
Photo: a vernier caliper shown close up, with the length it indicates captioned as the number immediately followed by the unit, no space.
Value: 73.2mm
